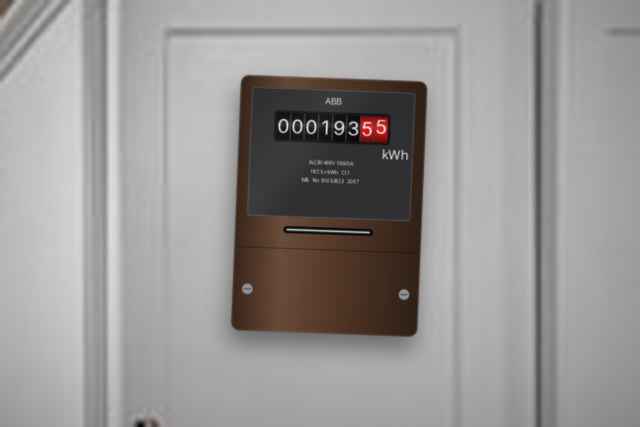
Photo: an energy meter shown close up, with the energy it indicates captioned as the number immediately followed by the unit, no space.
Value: 193.55kWh
